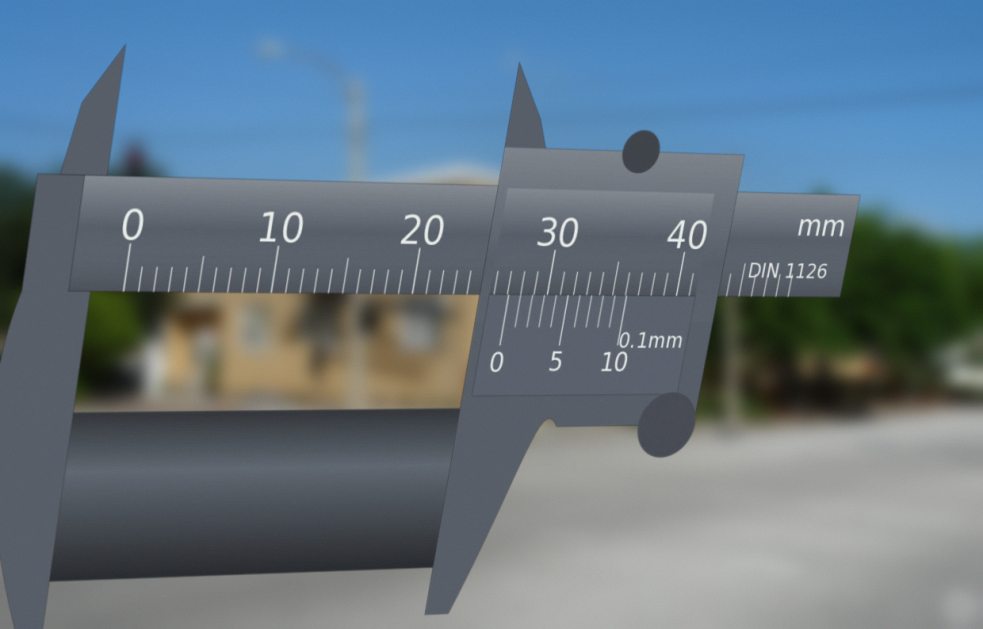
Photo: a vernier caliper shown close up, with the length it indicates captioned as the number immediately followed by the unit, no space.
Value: 27.1mm
